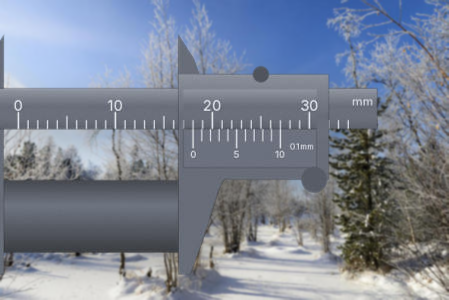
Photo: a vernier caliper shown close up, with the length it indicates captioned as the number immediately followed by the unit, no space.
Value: 18.0mm
